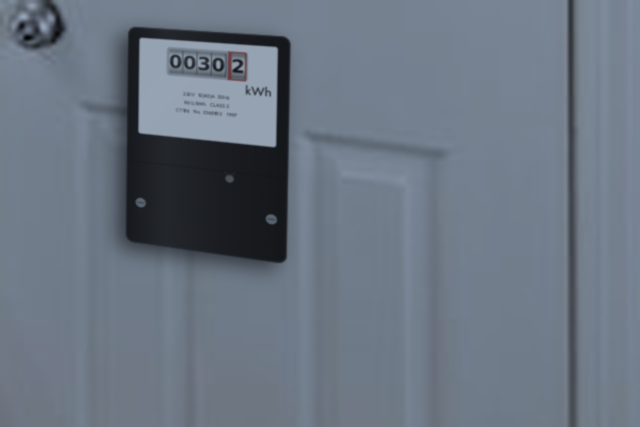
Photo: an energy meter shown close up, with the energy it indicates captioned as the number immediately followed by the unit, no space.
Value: 30.2kWh
